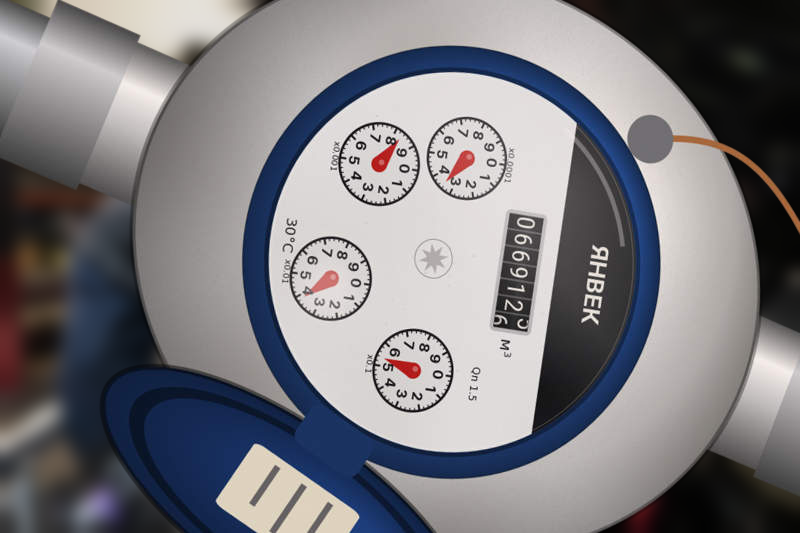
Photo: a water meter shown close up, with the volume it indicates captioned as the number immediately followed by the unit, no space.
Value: 669125.5383m³
